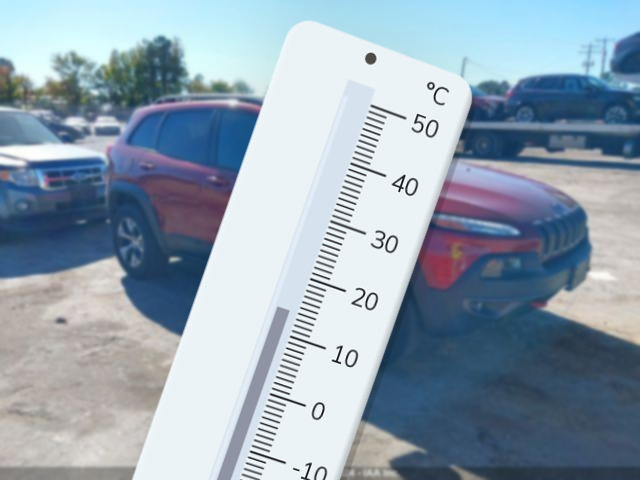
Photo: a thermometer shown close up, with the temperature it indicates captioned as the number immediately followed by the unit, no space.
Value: 14°C
